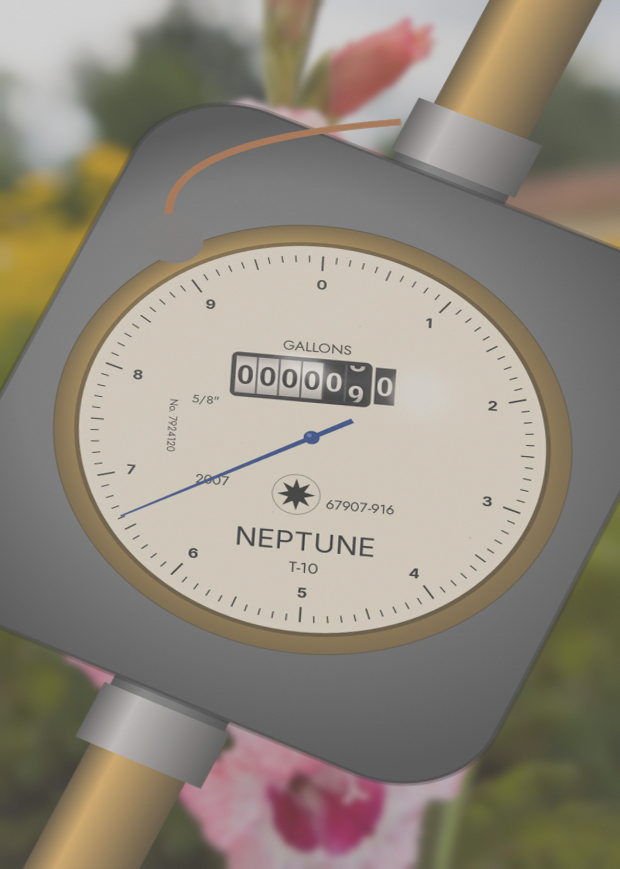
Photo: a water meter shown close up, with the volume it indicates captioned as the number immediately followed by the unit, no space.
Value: 86.6gal
